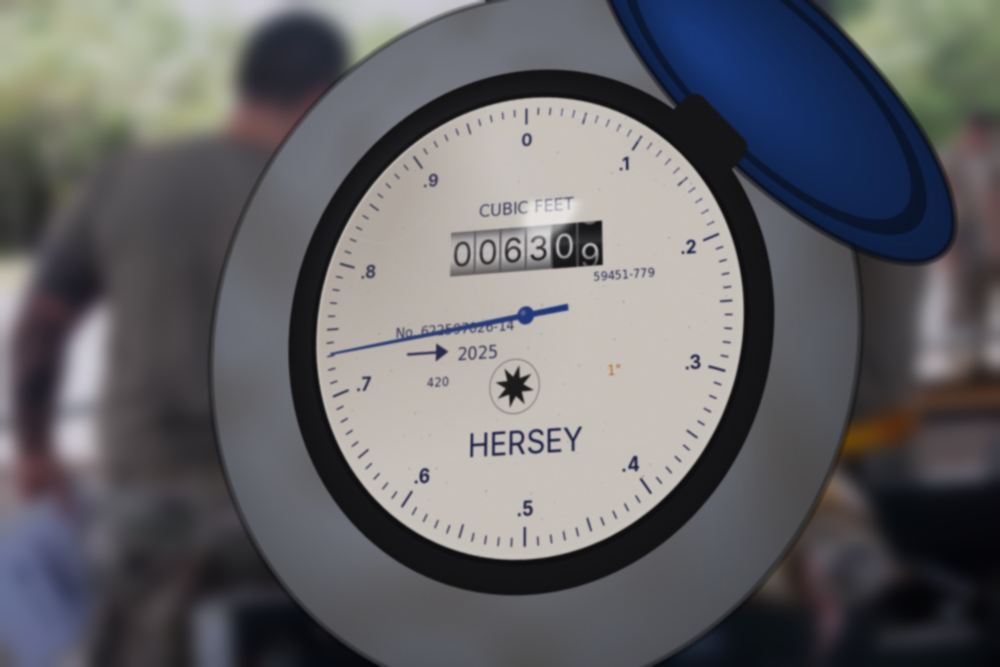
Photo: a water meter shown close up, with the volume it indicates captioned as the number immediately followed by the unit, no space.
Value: 6308.73ft³
